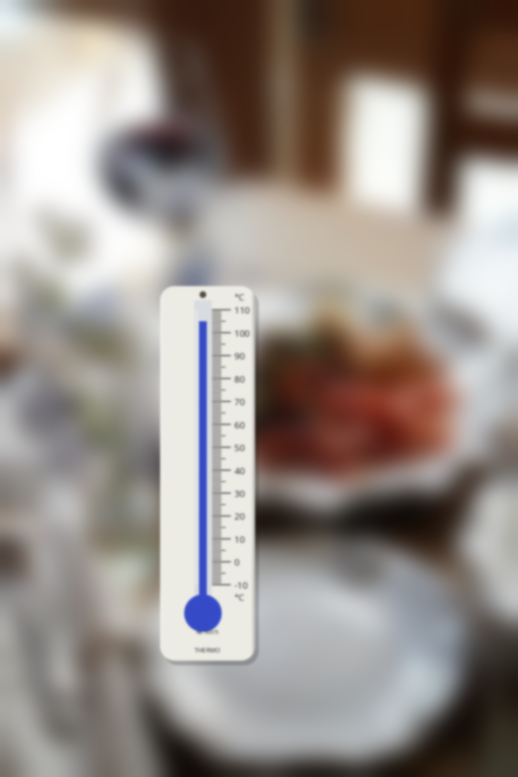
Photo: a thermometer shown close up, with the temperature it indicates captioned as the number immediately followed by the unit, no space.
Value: 105°C
